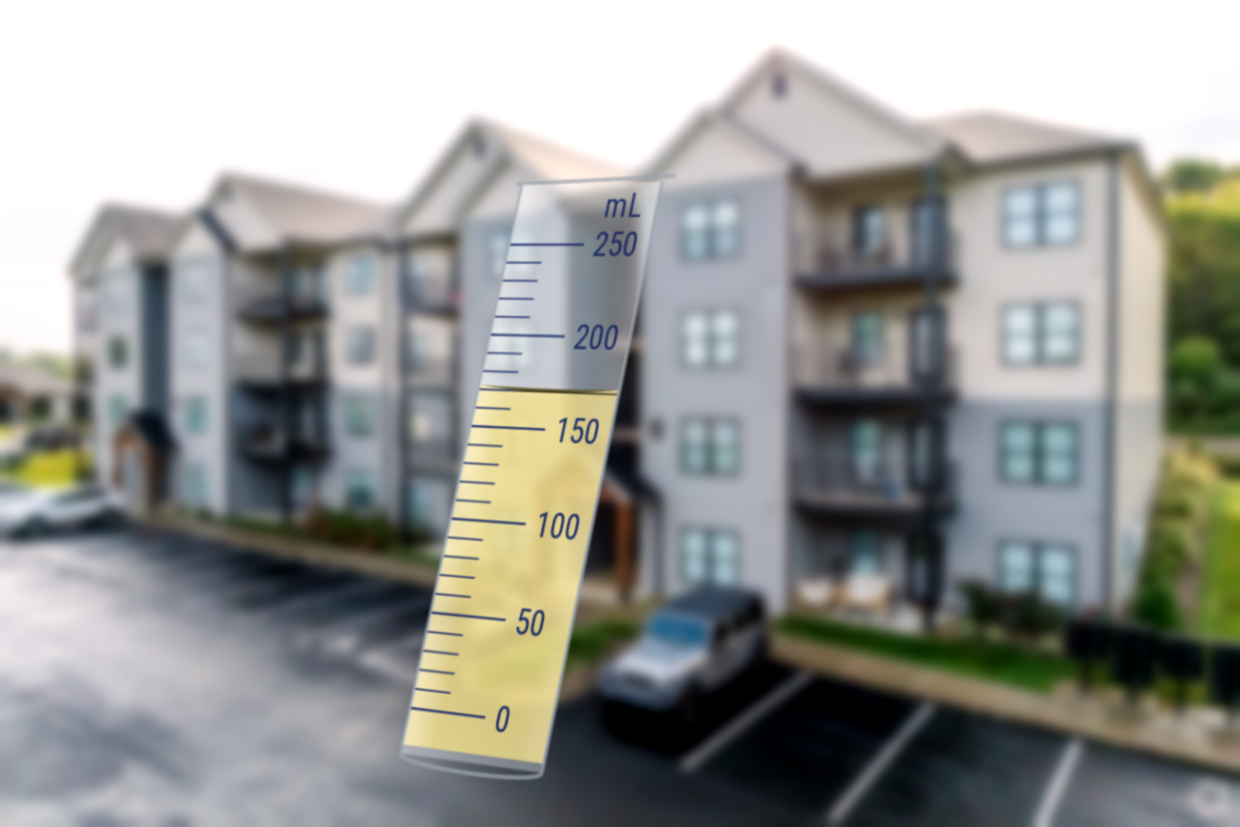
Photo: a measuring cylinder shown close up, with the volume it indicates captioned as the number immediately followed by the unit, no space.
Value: 170mL
